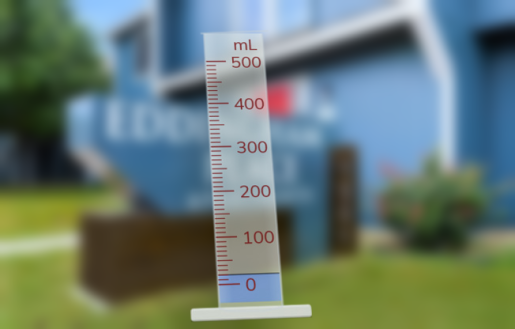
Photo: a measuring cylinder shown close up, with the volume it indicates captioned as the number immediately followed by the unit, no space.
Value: 20mL
